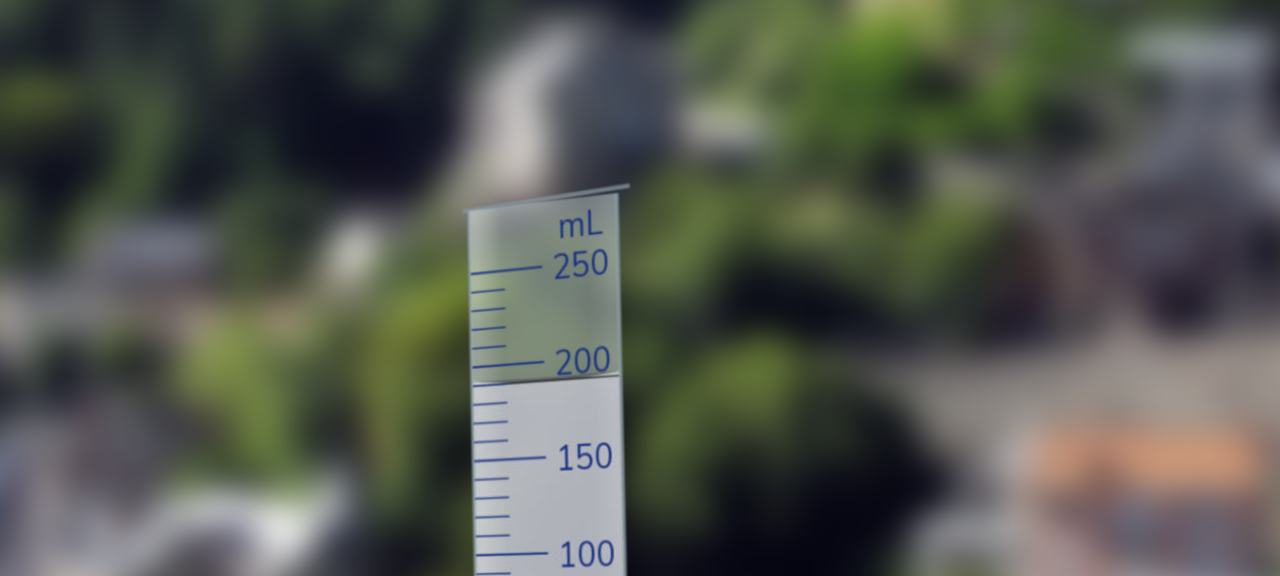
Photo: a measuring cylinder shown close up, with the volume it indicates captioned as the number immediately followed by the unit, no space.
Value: 190mL
